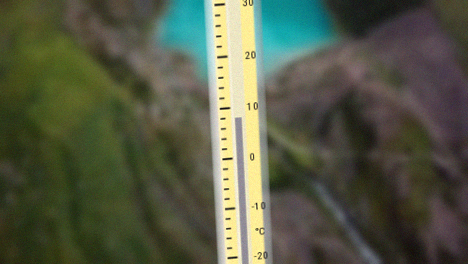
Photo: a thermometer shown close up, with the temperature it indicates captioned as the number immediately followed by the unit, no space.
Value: 8°C
